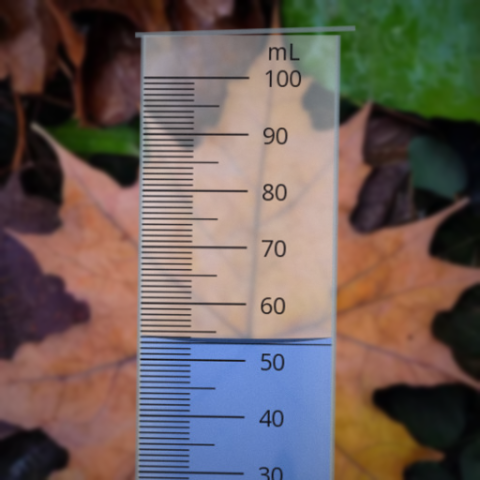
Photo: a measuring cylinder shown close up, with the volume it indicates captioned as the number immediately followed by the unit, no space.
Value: 53mL
